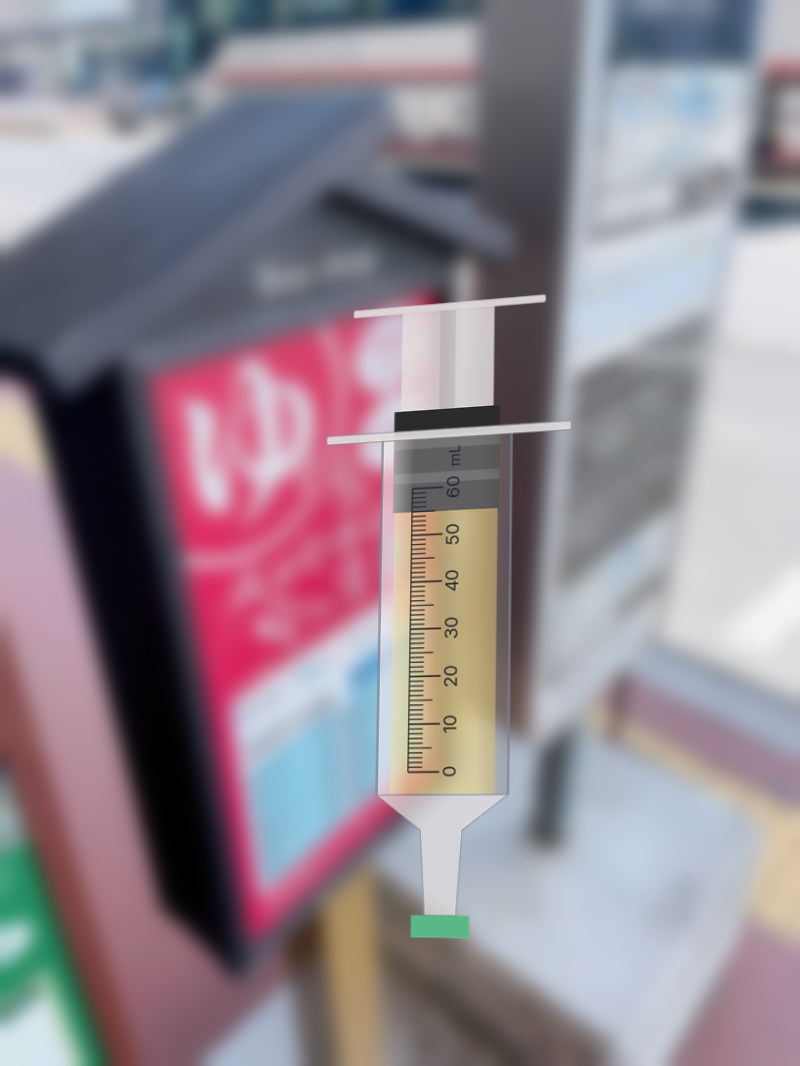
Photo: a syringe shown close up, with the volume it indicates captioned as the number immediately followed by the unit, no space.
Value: 55mL
